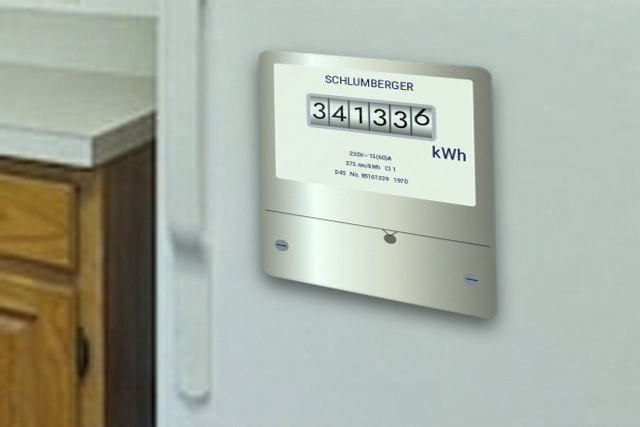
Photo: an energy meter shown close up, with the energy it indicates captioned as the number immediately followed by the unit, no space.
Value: 341336kWh
